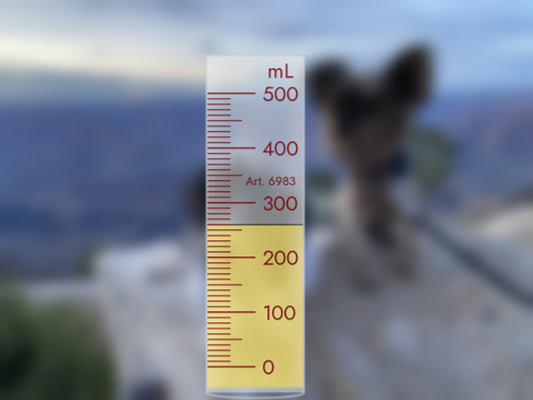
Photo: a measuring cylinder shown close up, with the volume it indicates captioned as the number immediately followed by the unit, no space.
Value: 260mL
